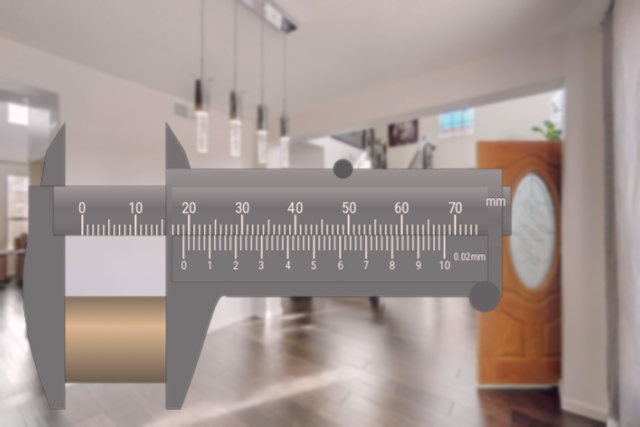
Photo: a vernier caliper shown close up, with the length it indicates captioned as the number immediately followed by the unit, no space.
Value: 19.0mm
